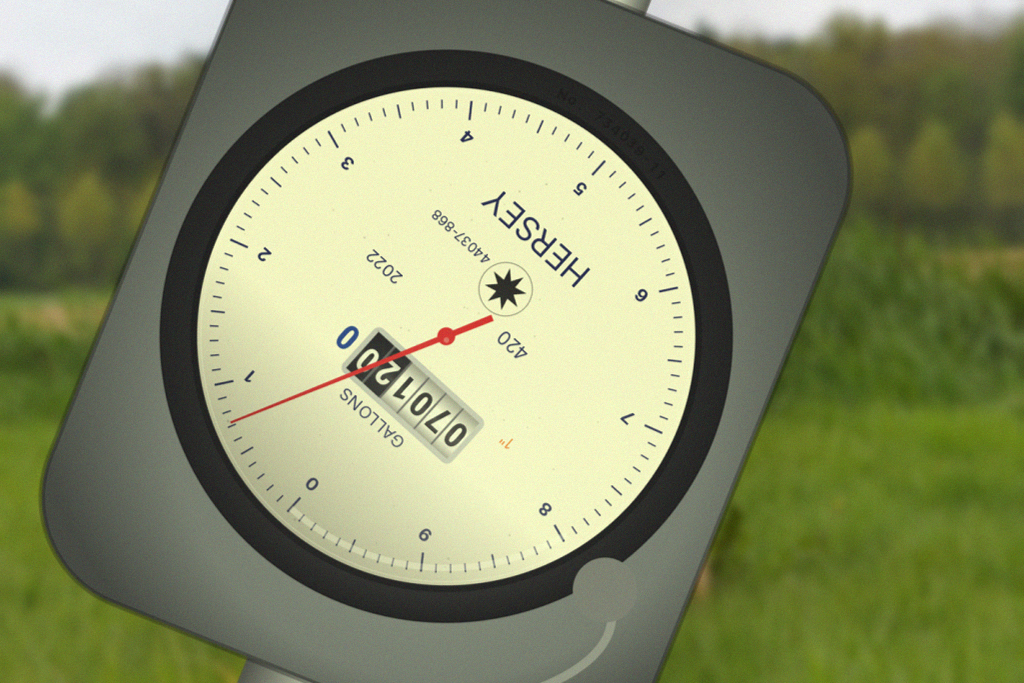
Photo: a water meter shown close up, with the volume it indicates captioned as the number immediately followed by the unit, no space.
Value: 701200.7gal
